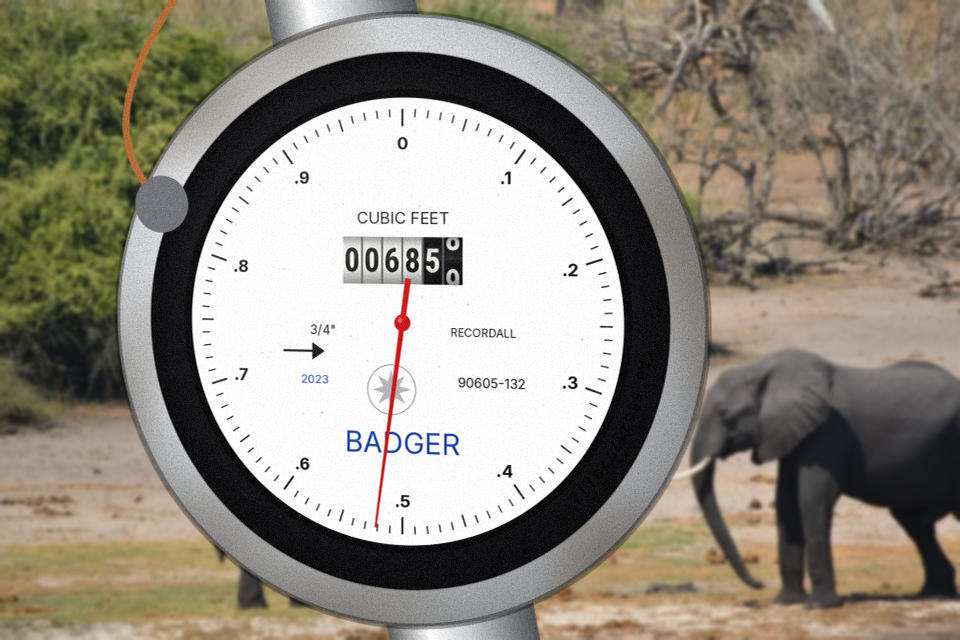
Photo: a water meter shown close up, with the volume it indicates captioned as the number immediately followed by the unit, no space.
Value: 6858.52ft³
